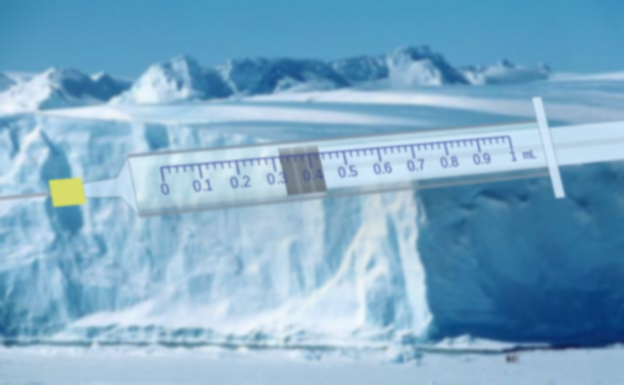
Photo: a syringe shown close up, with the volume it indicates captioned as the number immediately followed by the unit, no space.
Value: 0.32mL
